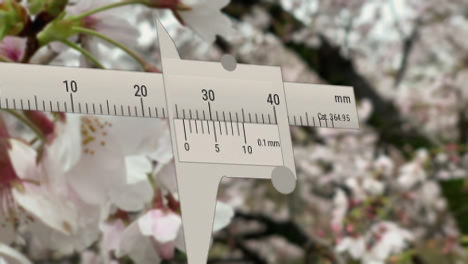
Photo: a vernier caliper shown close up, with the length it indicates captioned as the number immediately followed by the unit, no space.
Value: 25.8mm
